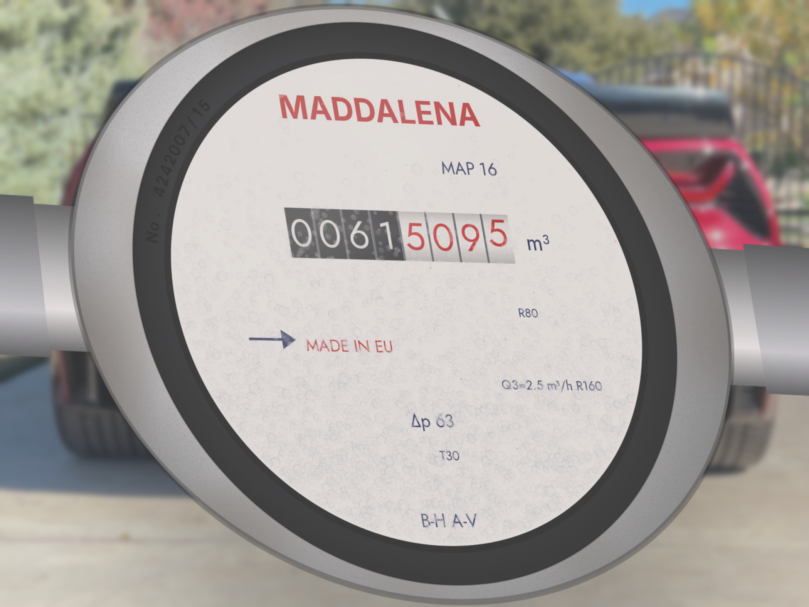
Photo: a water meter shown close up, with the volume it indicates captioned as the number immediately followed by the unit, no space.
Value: 61.5095m³
